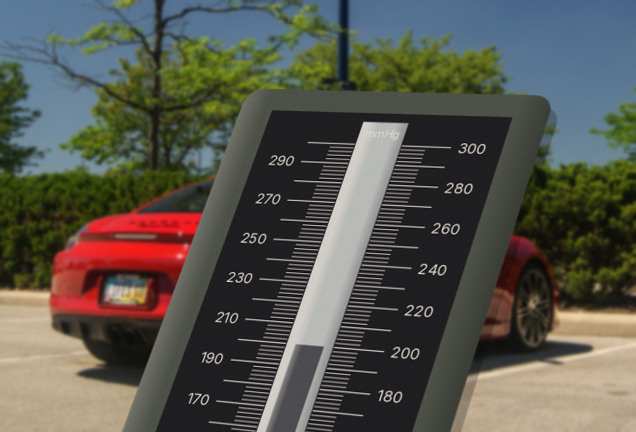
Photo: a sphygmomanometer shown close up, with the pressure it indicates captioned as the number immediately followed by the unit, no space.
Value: 200mmHg
